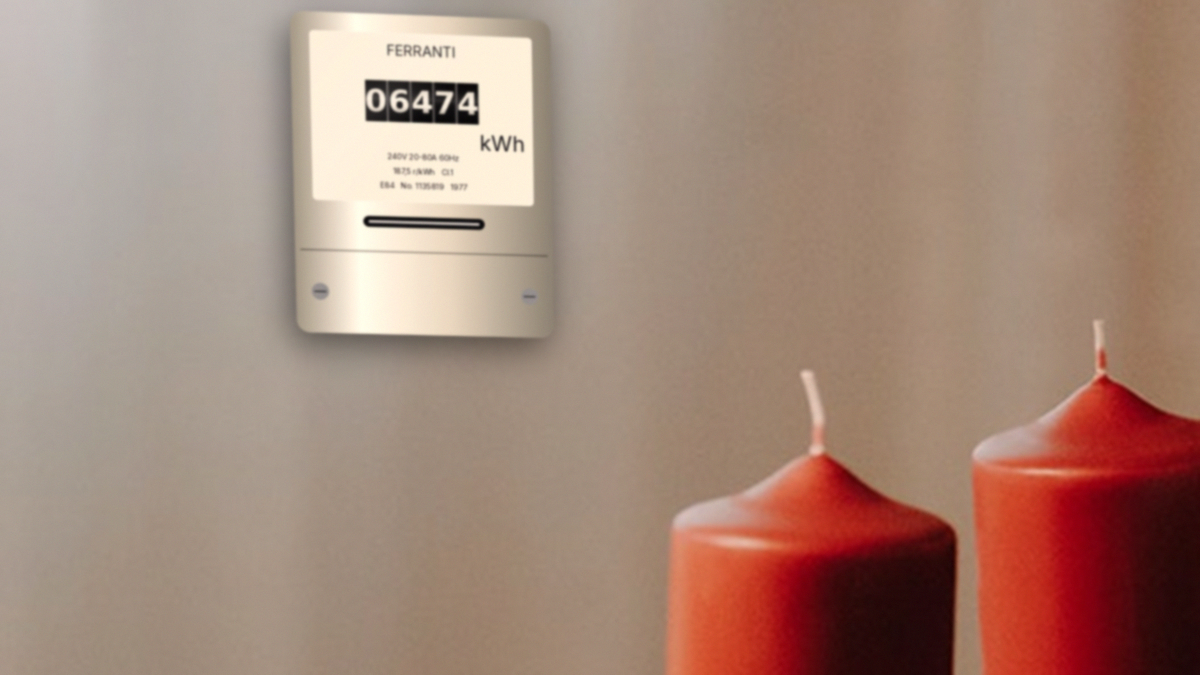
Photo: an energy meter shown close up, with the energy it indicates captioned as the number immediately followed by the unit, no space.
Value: 6474kWh
